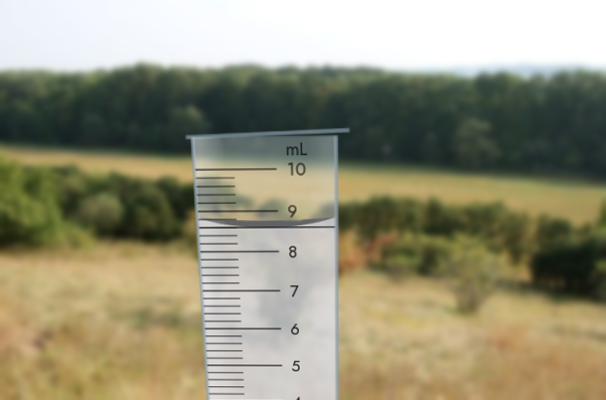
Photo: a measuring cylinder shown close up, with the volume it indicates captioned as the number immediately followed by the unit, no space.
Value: 8.6mL
